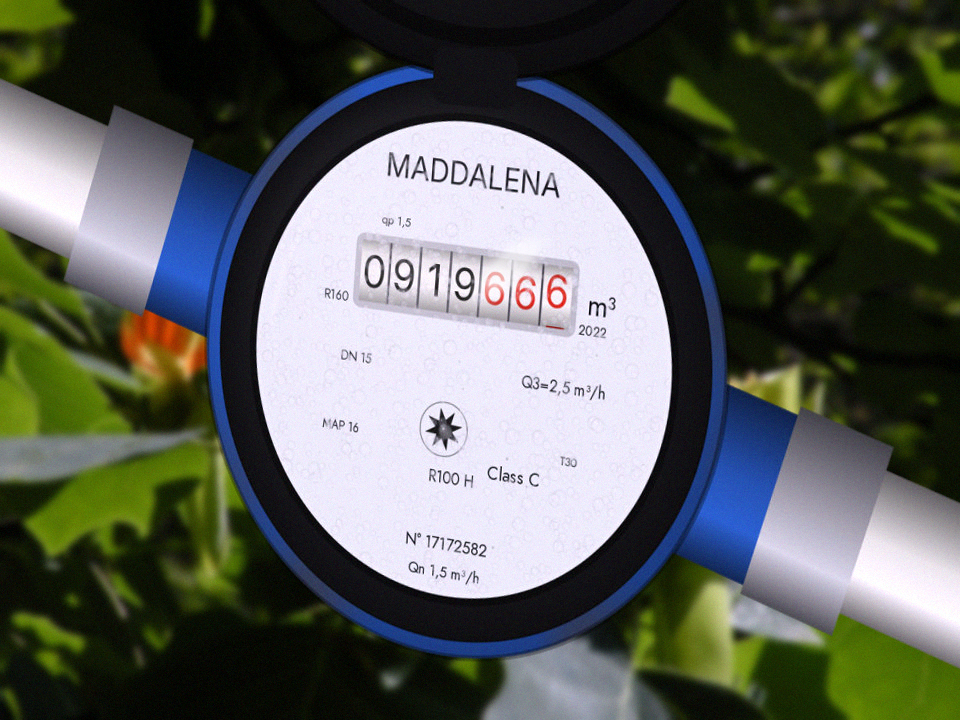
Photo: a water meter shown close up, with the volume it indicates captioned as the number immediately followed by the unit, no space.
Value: 919.666m³
